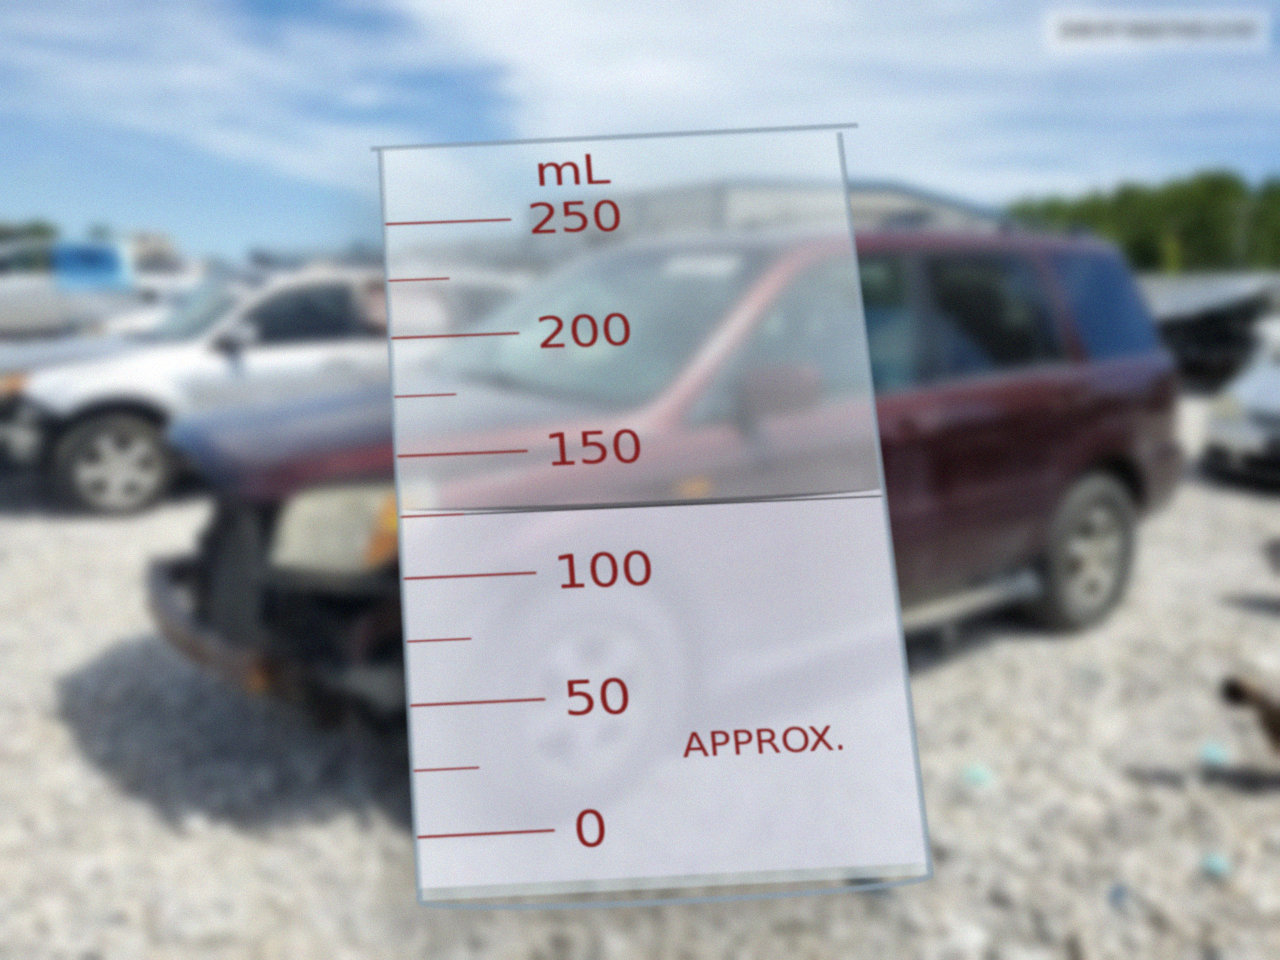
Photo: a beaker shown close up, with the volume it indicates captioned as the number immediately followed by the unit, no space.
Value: 125mL
